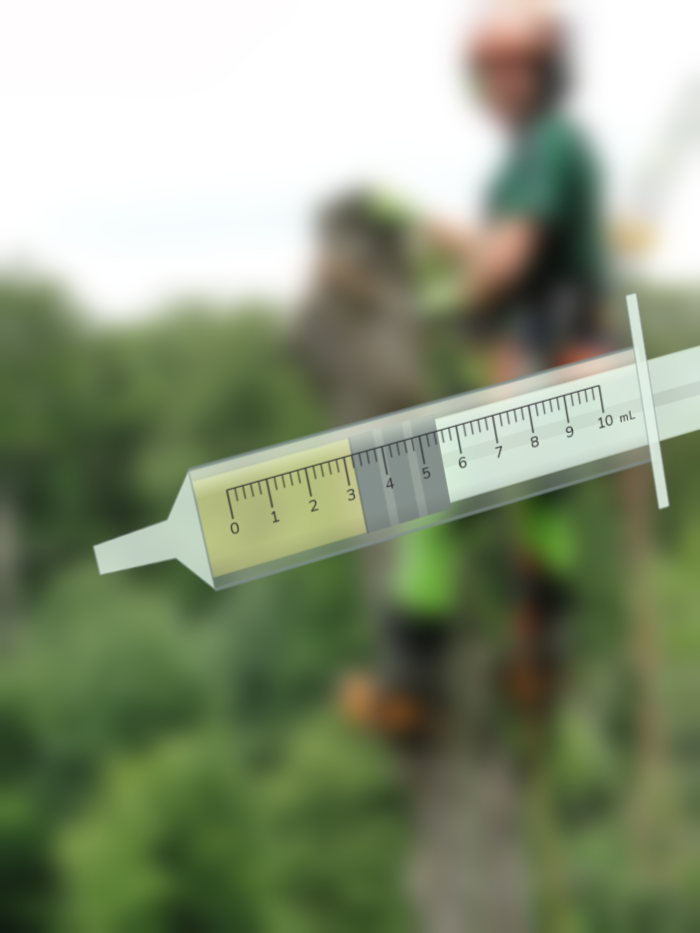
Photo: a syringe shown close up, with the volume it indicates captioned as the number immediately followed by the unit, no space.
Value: 3.2mL
